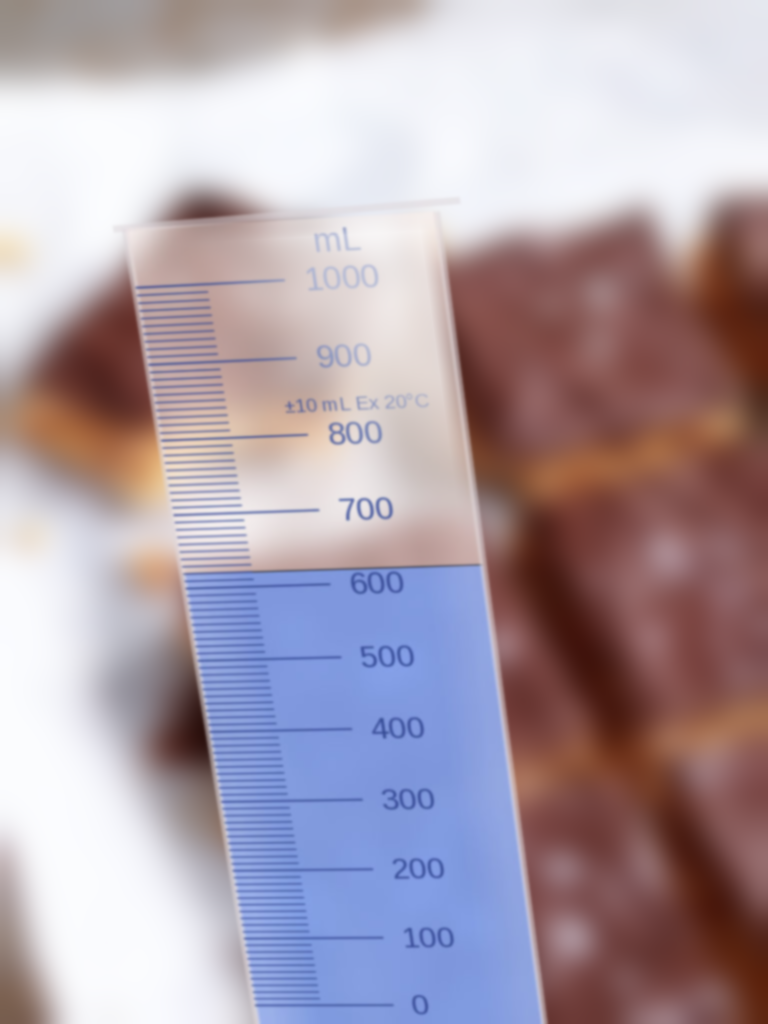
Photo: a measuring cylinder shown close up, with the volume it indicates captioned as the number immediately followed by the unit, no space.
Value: 620mL
